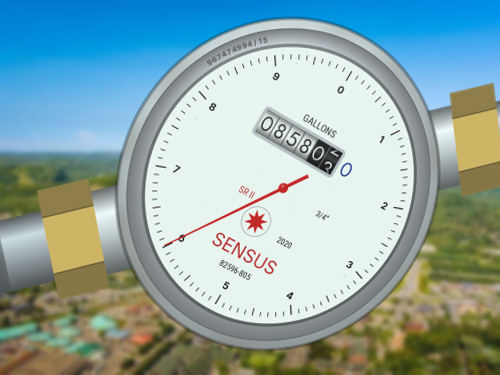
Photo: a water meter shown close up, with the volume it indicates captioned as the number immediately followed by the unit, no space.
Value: 858026.0gal
